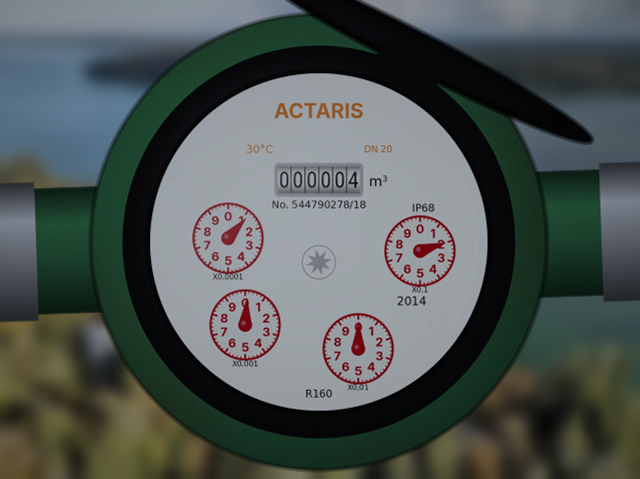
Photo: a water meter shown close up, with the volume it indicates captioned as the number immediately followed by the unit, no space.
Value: 4.2001m³
